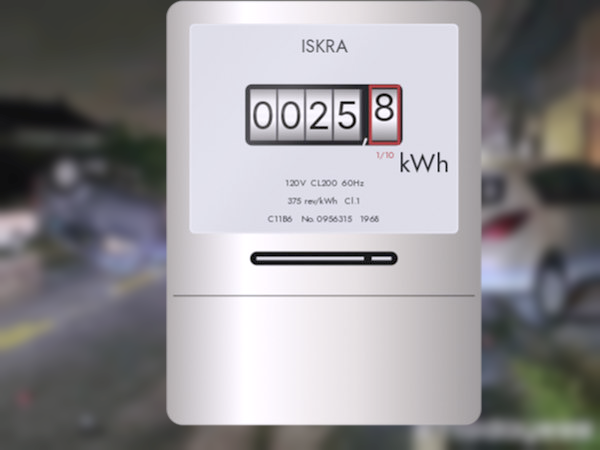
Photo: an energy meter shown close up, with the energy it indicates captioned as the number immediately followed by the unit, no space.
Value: 25.8kWh
